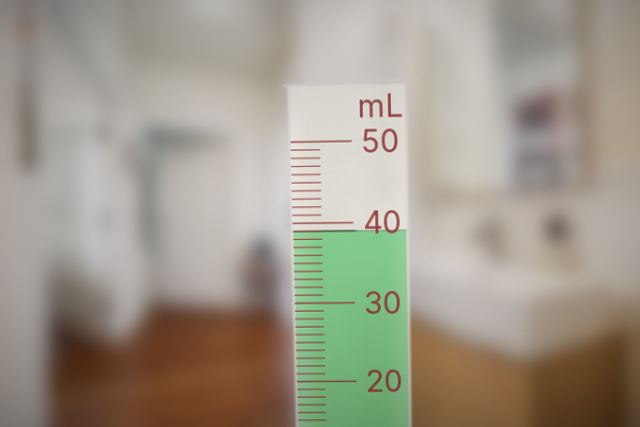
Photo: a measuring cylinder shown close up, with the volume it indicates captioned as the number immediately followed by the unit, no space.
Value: 39mL
